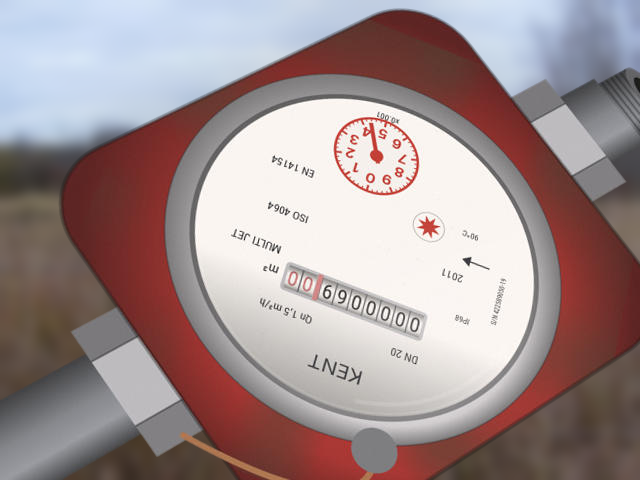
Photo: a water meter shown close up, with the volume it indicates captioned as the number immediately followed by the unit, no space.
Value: 69.004m³
